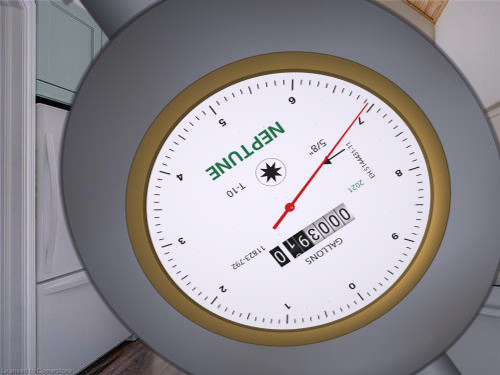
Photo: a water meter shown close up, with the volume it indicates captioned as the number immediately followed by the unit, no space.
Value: 3906.9gal
